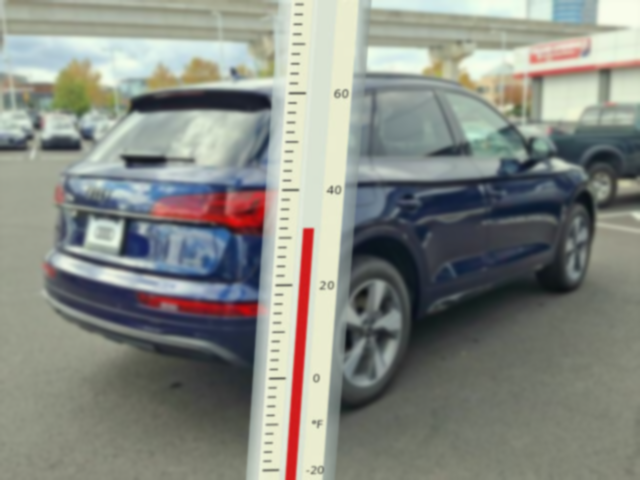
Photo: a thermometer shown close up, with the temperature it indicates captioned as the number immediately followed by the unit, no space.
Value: 32°F
